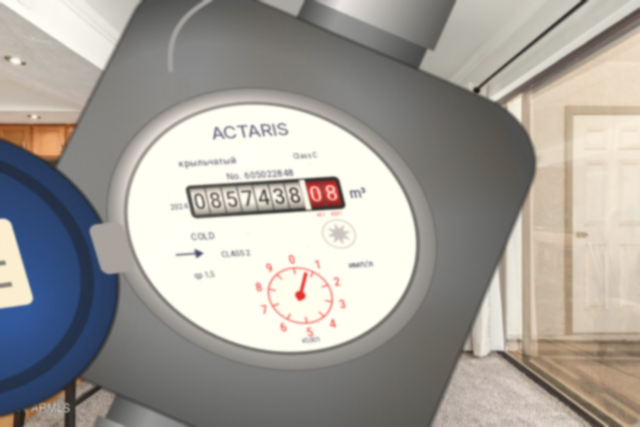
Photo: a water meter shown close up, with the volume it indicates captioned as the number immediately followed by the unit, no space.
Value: 857438.080m³
